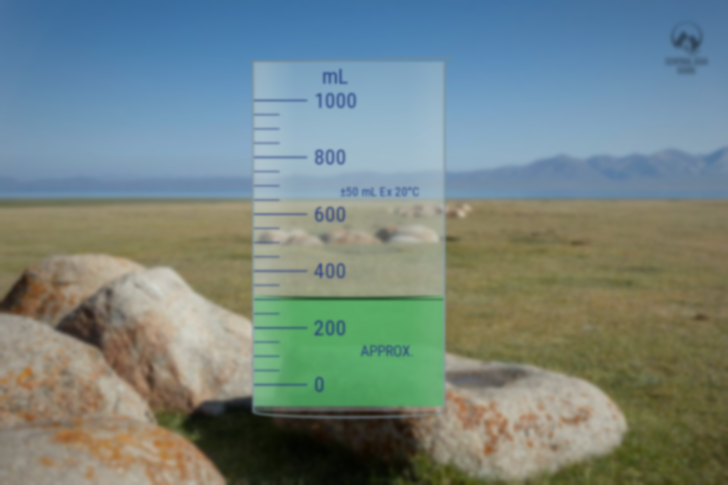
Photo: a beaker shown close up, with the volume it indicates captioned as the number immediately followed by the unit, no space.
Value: 300mL
